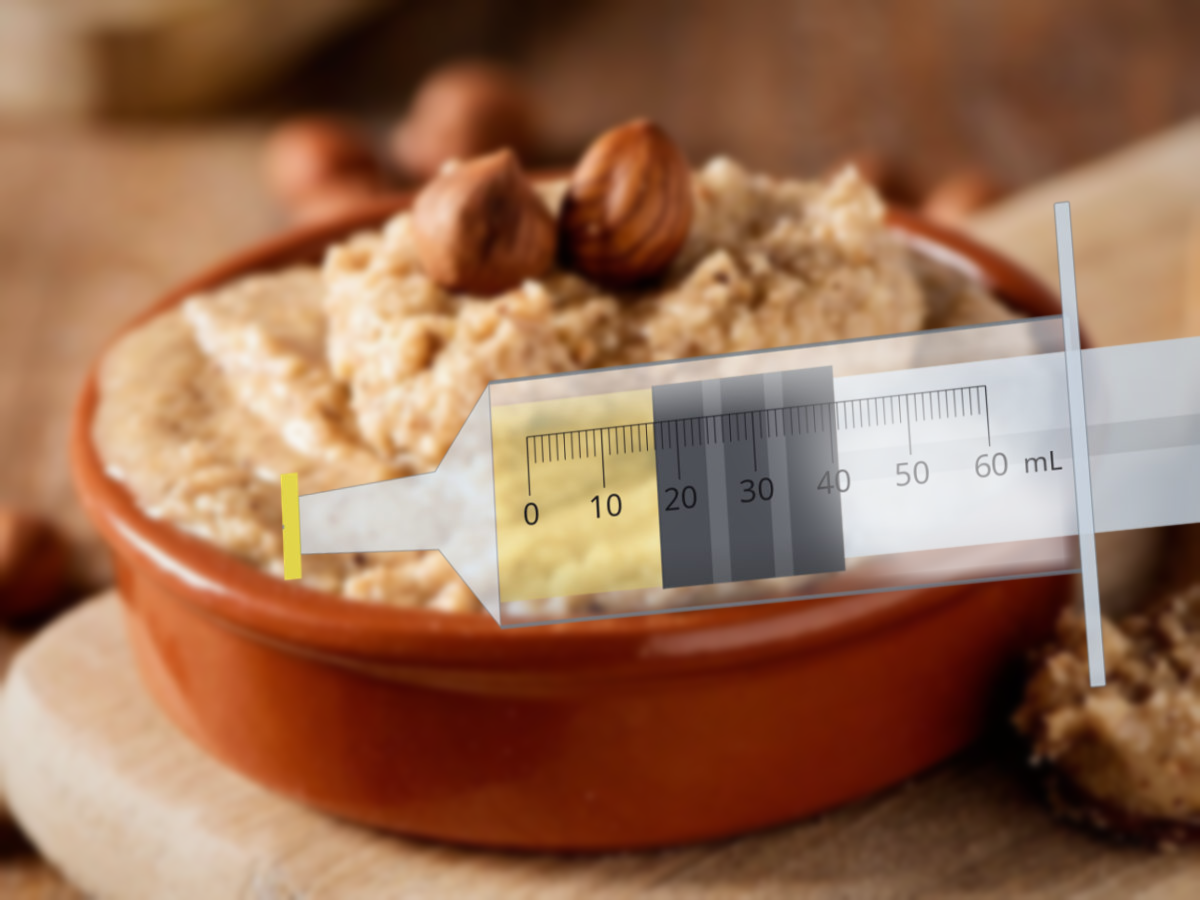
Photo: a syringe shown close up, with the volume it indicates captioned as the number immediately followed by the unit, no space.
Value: 17mL
